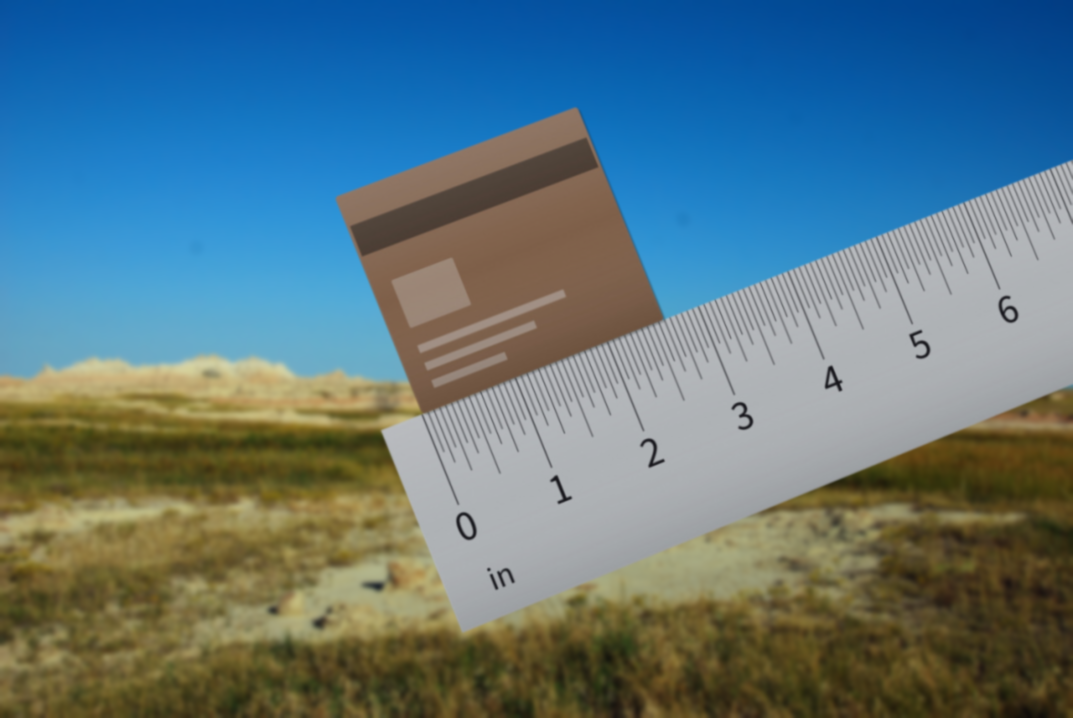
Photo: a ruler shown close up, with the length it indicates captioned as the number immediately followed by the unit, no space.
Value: 2.625in
